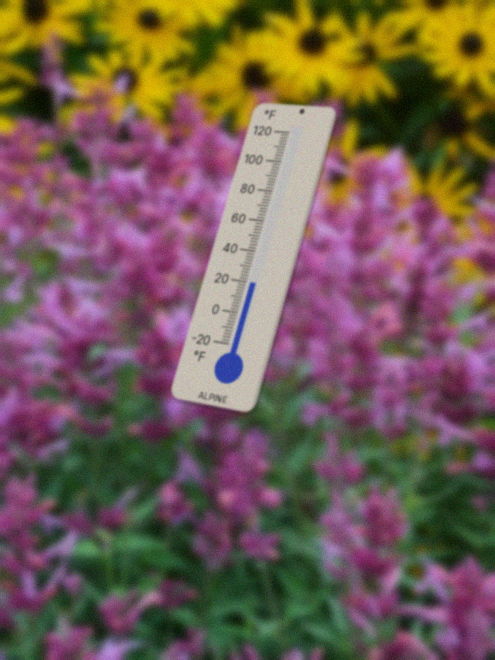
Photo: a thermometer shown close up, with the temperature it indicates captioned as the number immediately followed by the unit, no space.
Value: 20°F
